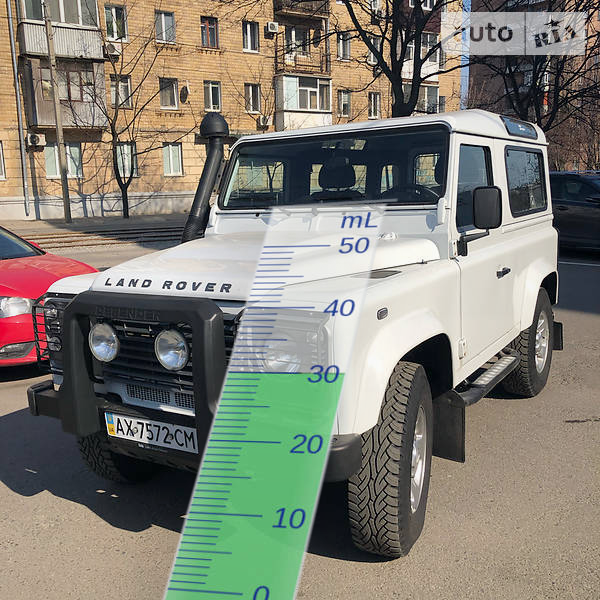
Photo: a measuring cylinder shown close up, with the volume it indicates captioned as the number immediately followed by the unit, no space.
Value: 30mL
